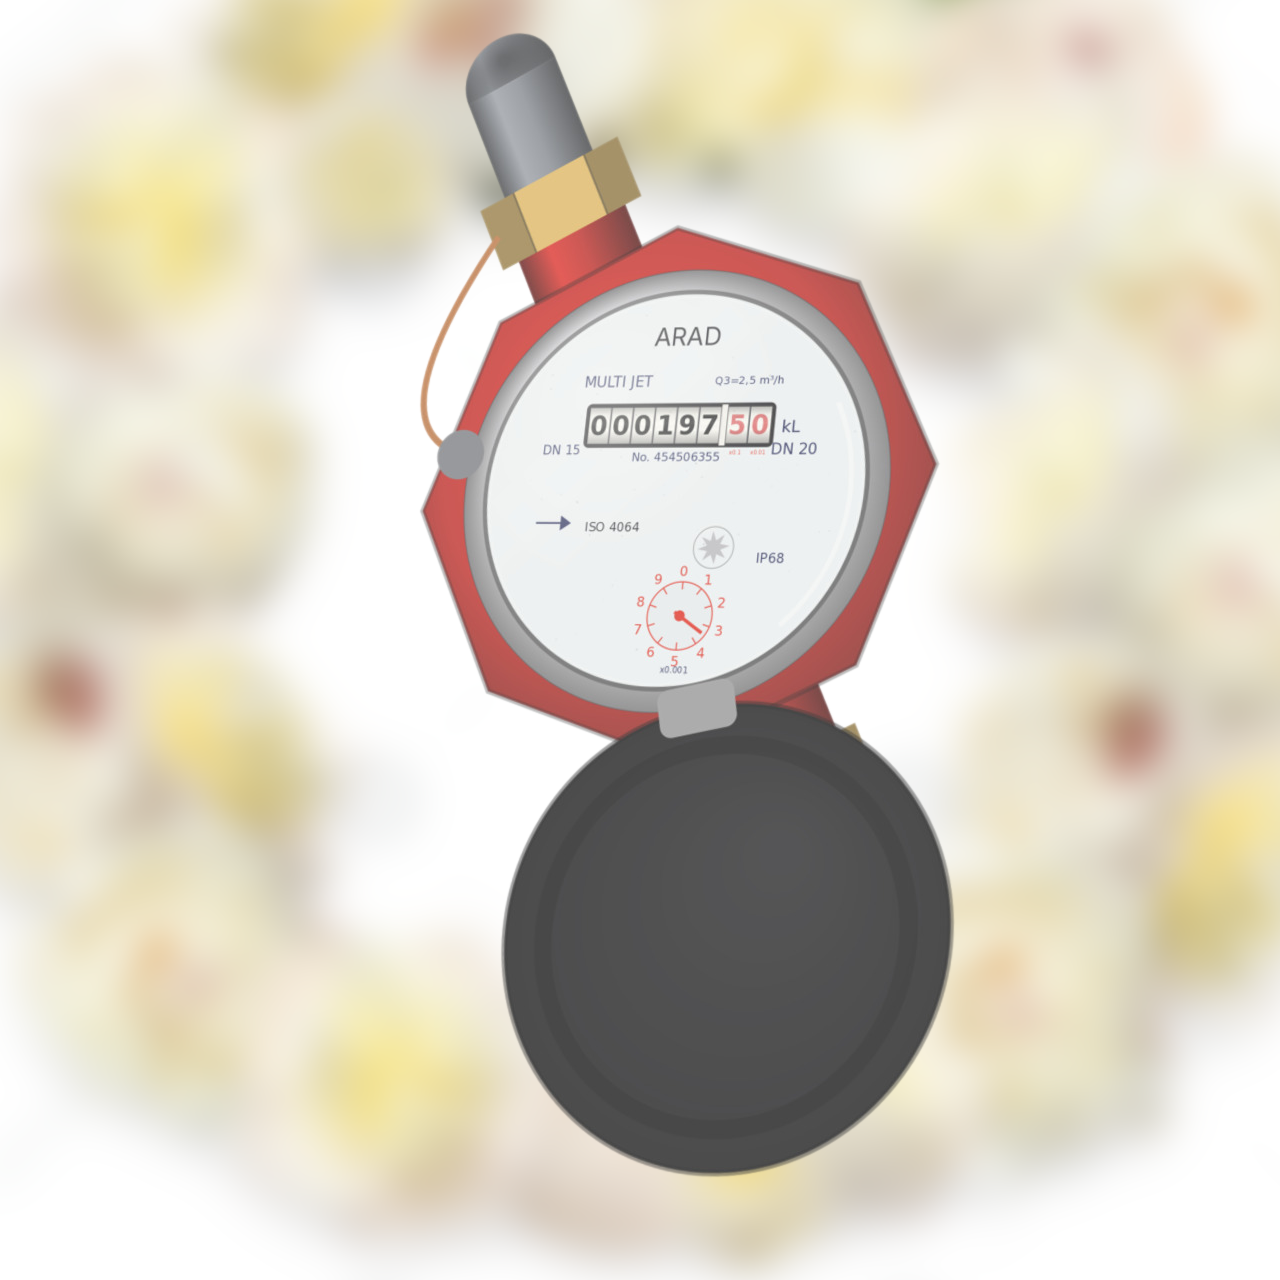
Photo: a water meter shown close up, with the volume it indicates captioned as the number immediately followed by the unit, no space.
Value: 197.503kL
